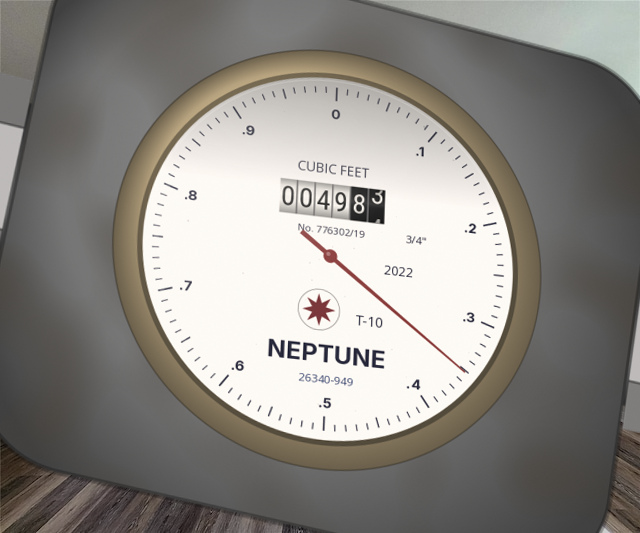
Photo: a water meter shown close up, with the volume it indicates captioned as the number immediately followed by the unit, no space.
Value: 4983.35ft³
